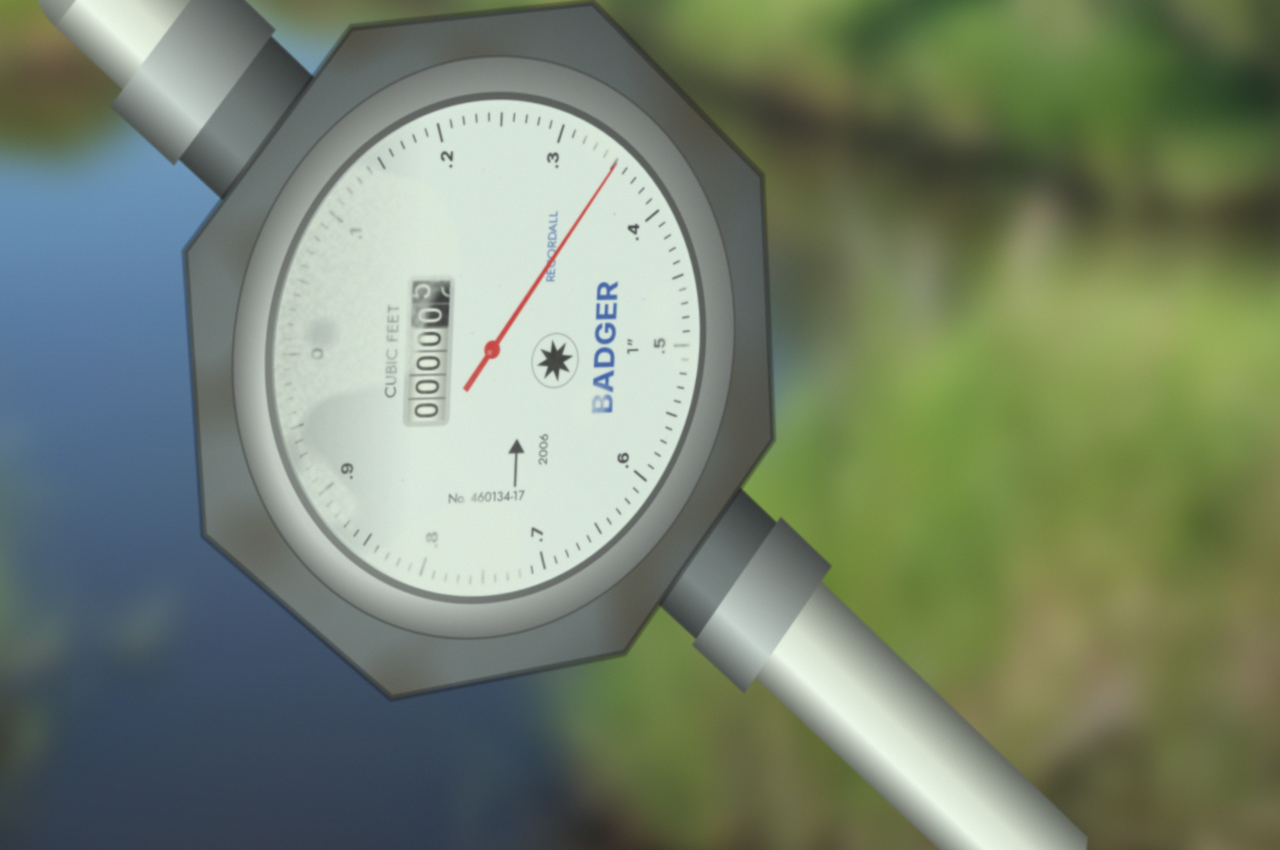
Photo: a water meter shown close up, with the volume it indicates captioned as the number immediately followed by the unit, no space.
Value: 5.35ft³
